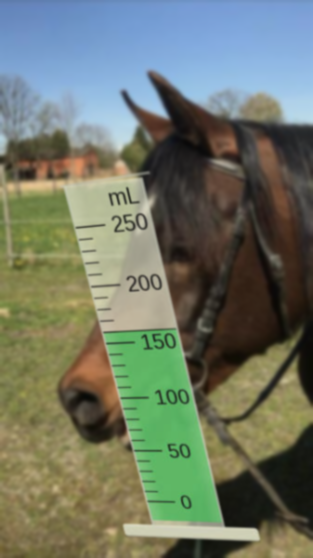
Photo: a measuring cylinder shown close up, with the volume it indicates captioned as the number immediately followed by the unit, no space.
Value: 160mL
